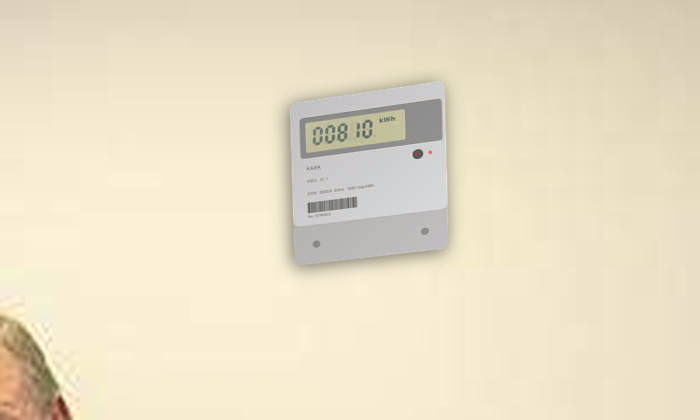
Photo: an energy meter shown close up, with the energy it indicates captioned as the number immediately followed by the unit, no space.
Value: 810kWh
